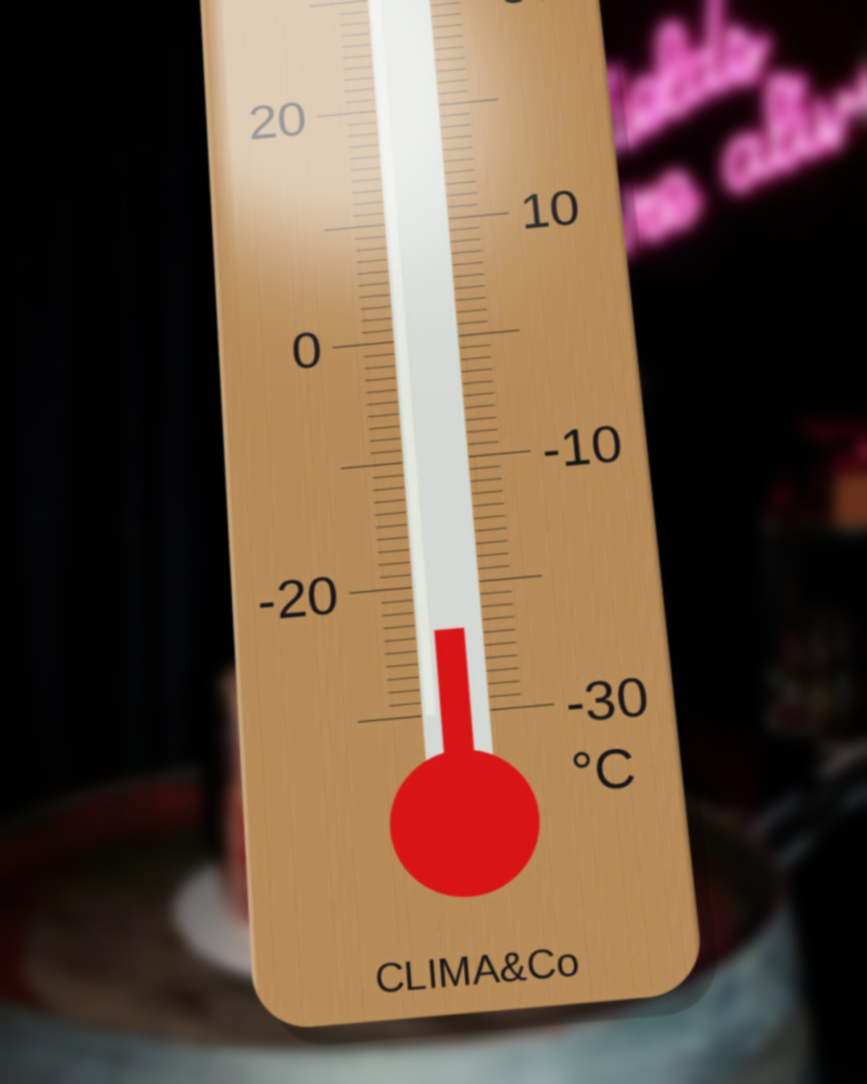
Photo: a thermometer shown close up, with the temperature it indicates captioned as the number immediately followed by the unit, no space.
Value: -23.5°C
